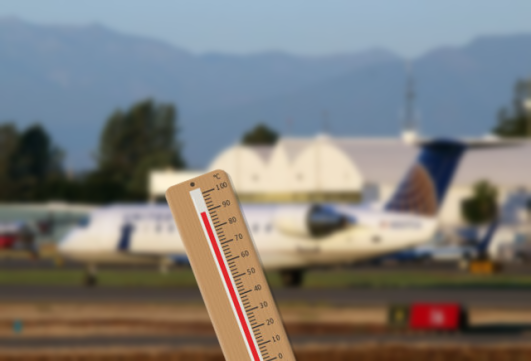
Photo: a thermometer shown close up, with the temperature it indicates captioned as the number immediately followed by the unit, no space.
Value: 90°C
